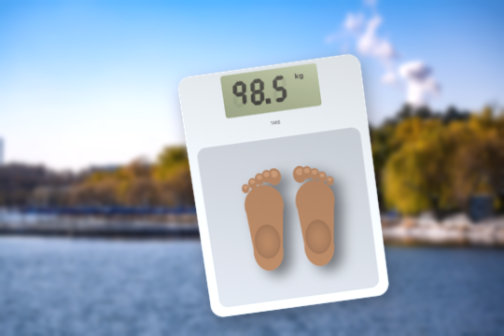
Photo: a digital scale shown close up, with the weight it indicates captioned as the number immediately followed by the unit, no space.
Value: 98.5kg
